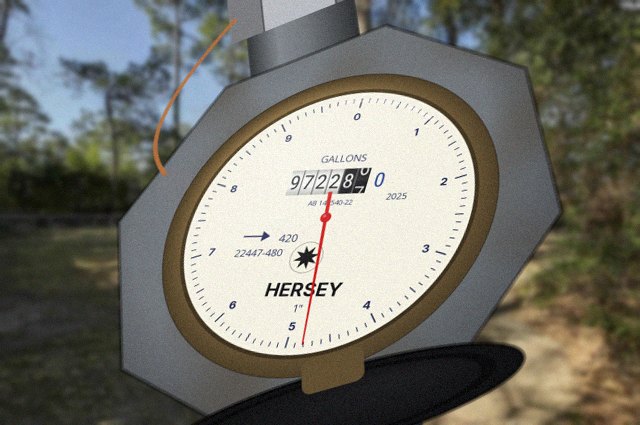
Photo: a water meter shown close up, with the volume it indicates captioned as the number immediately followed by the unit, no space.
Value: 9722864.8gal
